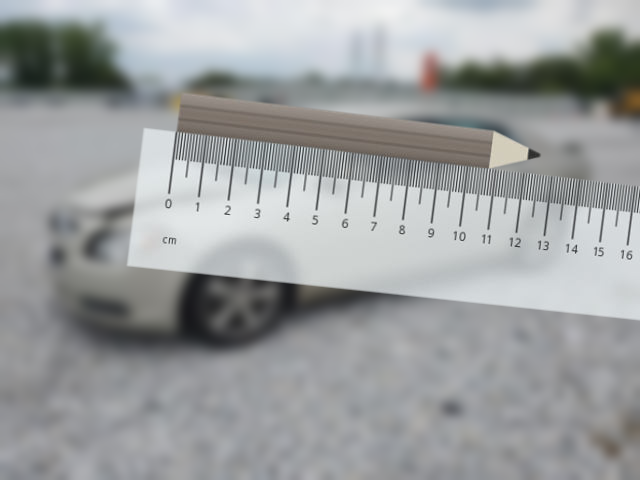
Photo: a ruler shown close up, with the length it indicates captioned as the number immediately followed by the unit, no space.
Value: 12.5cm
